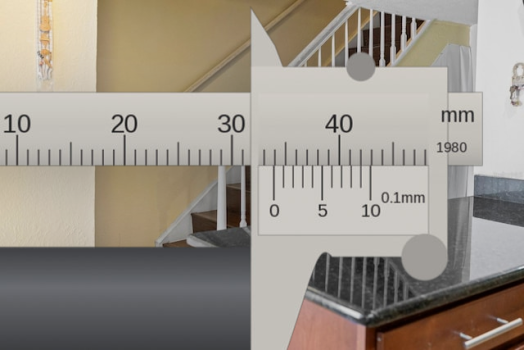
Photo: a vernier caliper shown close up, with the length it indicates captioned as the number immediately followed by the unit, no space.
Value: 33.9mm
